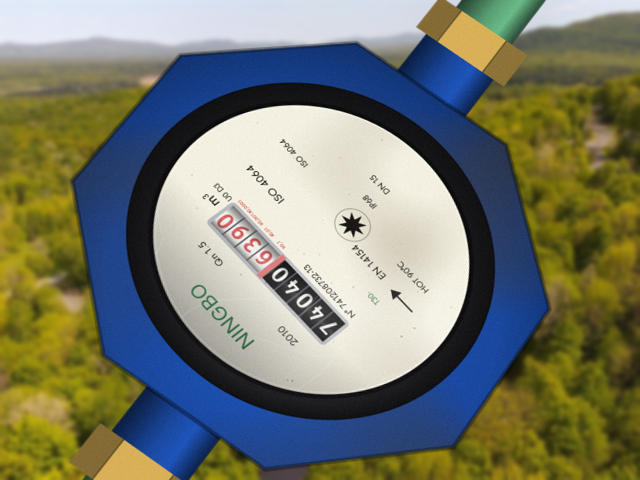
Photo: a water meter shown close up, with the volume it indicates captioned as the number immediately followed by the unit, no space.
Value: 74040.6390m³
